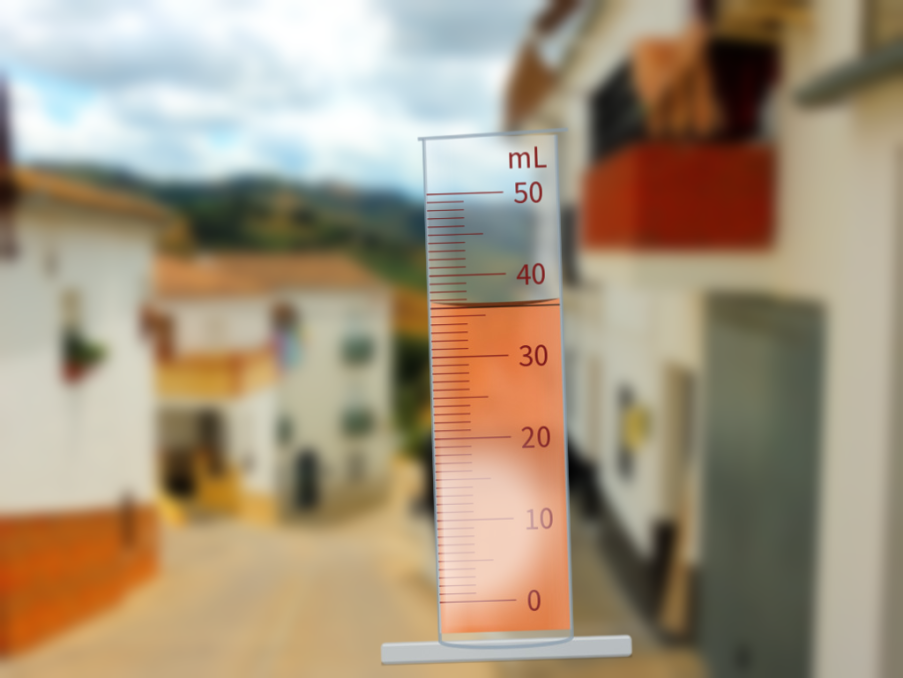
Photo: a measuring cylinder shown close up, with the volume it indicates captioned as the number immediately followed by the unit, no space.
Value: 36mL
